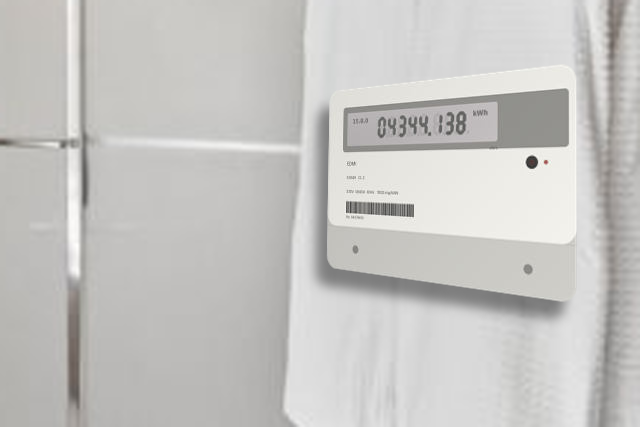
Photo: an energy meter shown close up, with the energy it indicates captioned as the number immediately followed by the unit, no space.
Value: 4344.138kWh
